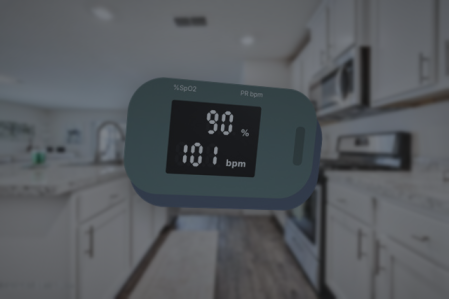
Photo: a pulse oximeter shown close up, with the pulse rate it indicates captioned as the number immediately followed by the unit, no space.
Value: 101bpm
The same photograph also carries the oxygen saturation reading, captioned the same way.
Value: 90%
